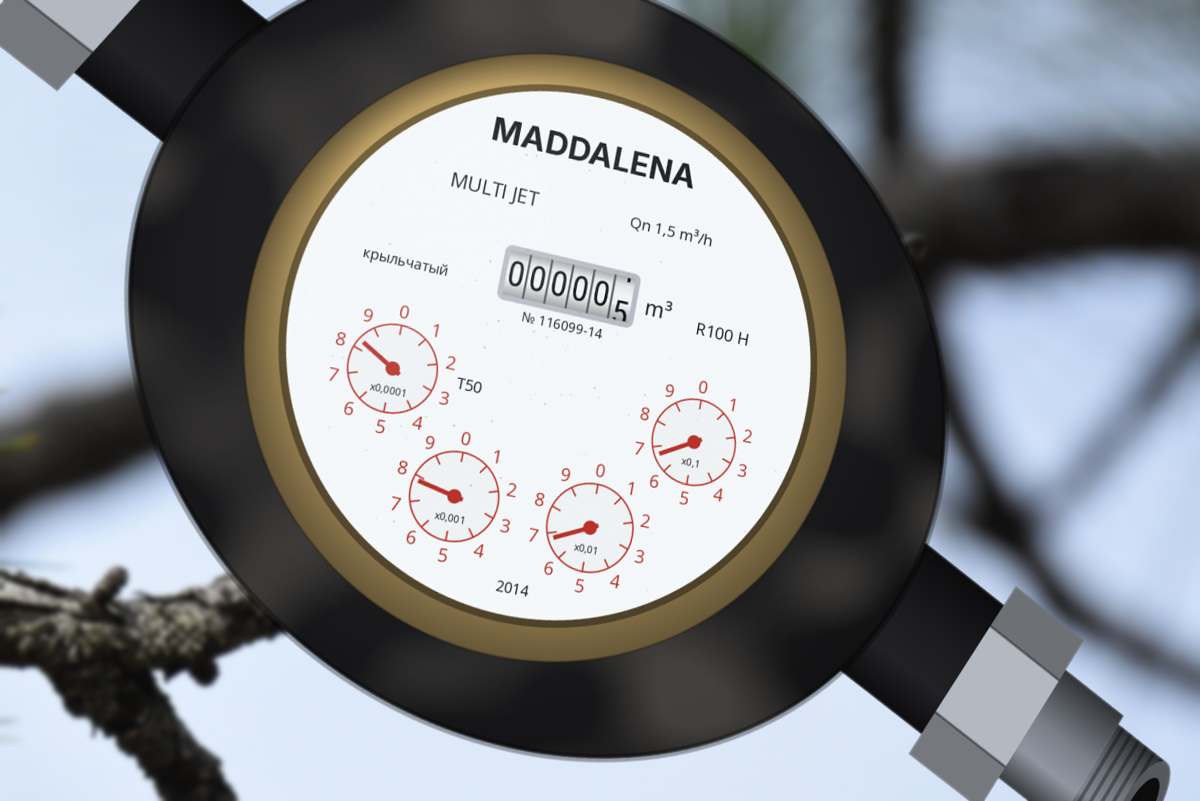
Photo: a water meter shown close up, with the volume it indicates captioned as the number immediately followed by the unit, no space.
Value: 4.6678m³
